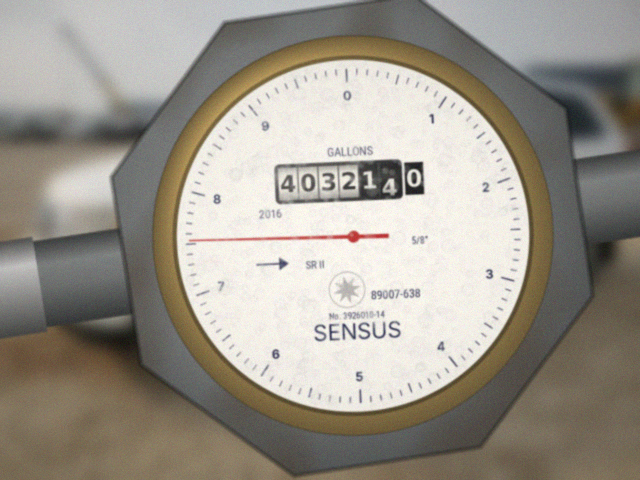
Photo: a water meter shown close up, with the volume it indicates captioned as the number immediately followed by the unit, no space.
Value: 4032137.5gal
